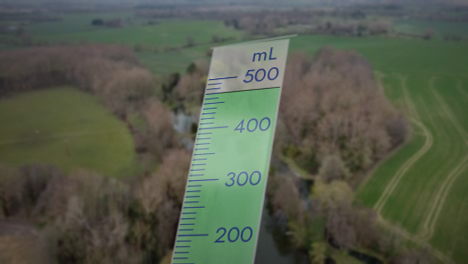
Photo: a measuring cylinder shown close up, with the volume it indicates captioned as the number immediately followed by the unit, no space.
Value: 470mL
